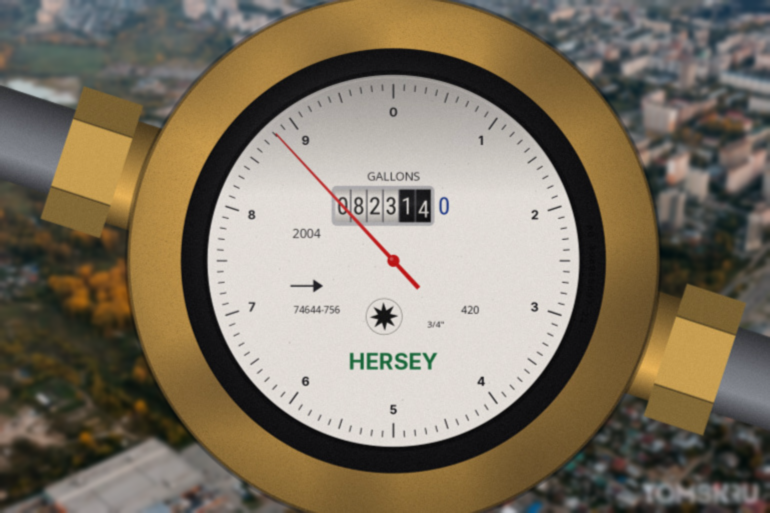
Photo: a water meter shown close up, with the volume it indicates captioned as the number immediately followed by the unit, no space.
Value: 823138.8gal
